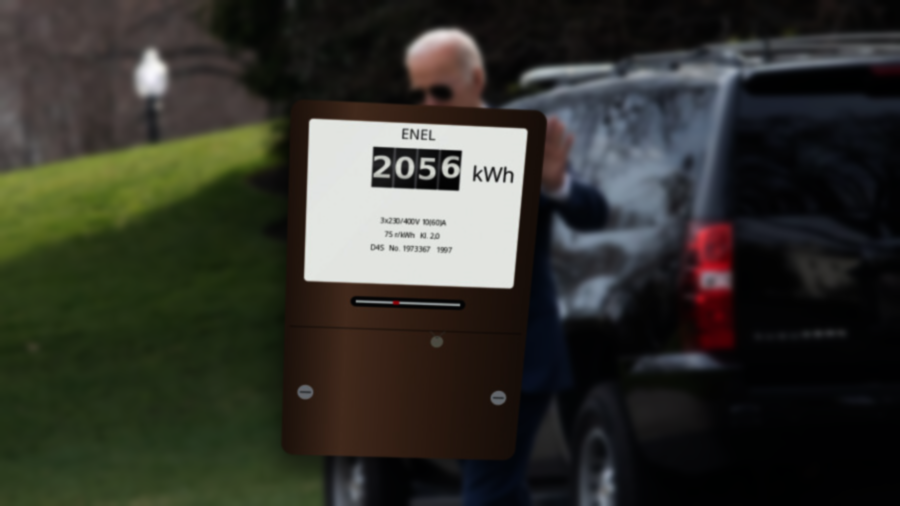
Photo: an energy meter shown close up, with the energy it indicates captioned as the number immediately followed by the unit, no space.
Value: 2056kWh
